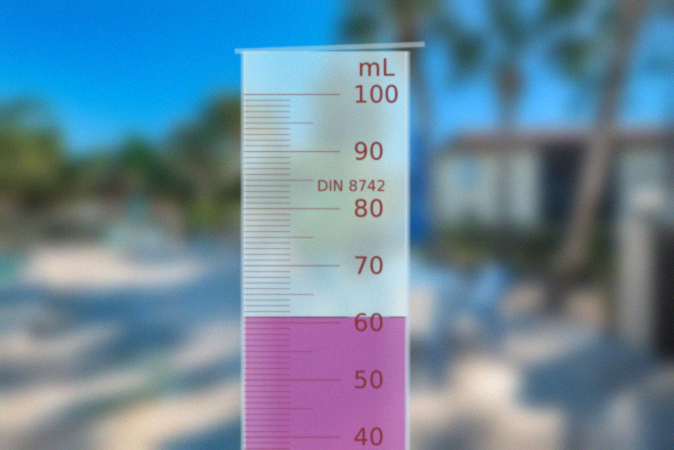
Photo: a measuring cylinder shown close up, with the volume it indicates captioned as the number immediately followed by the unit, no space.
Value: 61mL
